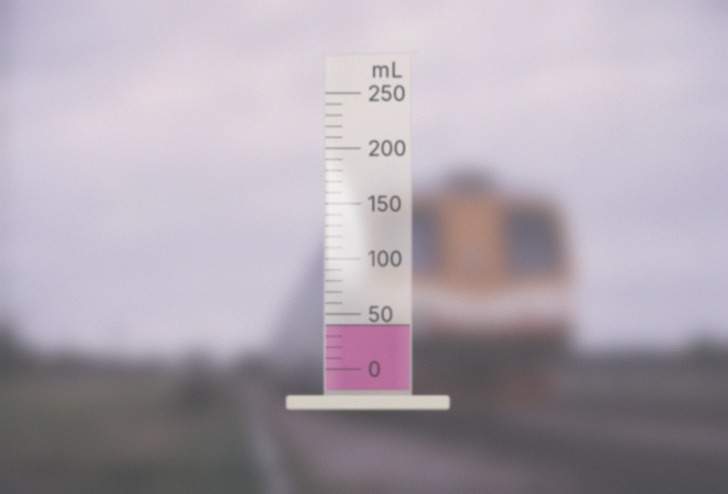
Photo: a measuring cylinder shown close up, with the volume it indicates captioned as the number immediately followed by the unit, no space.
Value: 40mL
